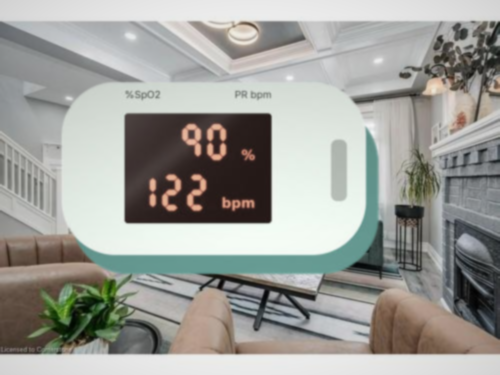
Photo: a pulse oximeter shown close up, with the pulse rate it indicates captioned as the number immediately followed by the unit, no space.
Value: 122bpm
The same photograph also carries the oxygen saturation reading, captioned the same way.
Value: 90%
